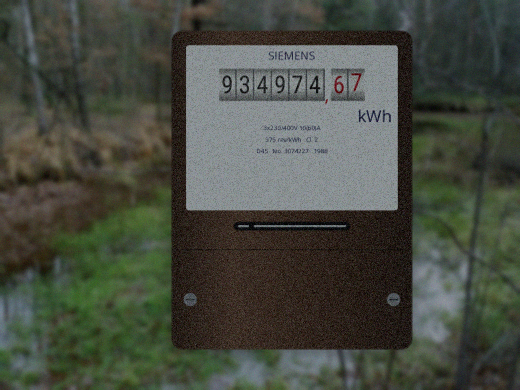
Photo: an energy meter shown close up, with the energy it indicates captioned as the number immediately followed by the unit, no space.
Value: 934974.67kWh
